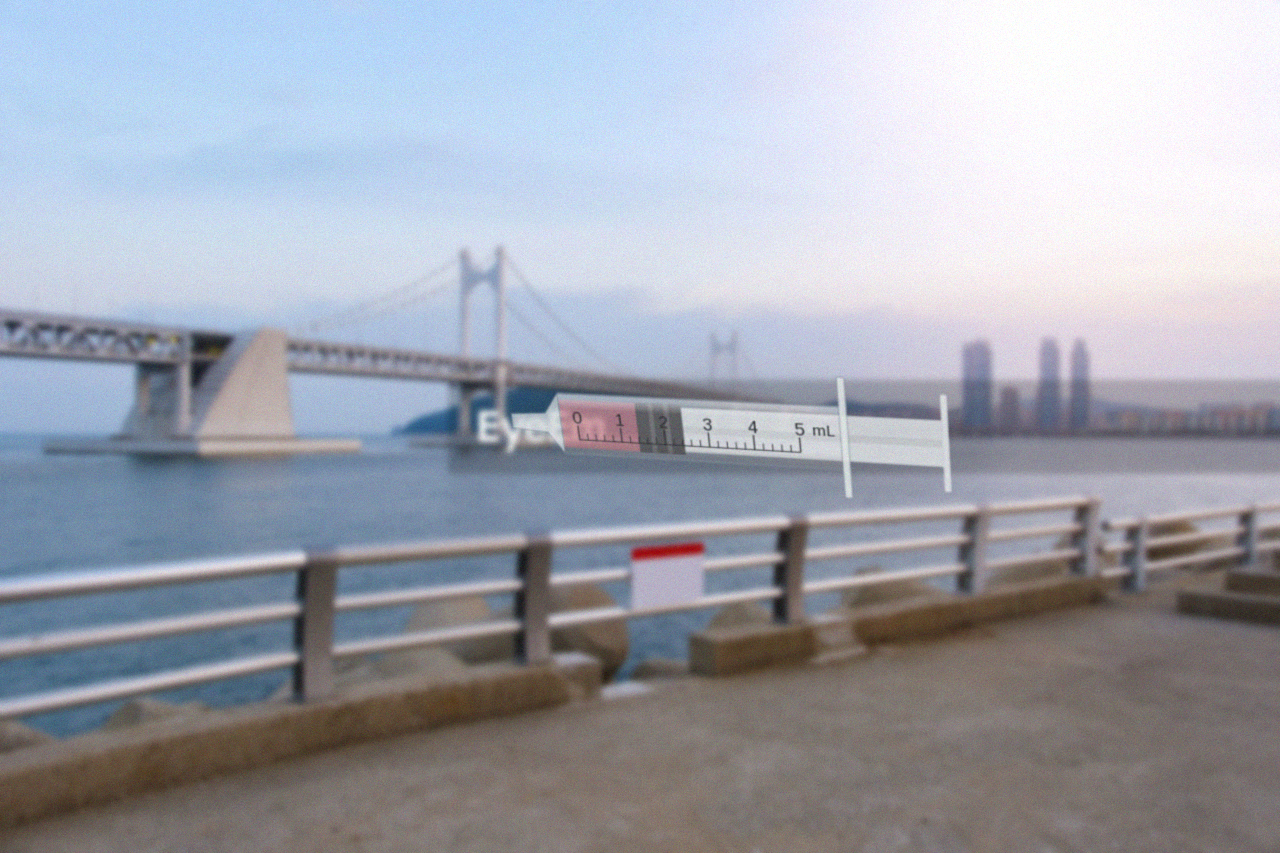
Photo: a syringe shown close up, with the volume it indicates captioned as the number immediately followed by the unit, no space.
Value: 1.4mL
